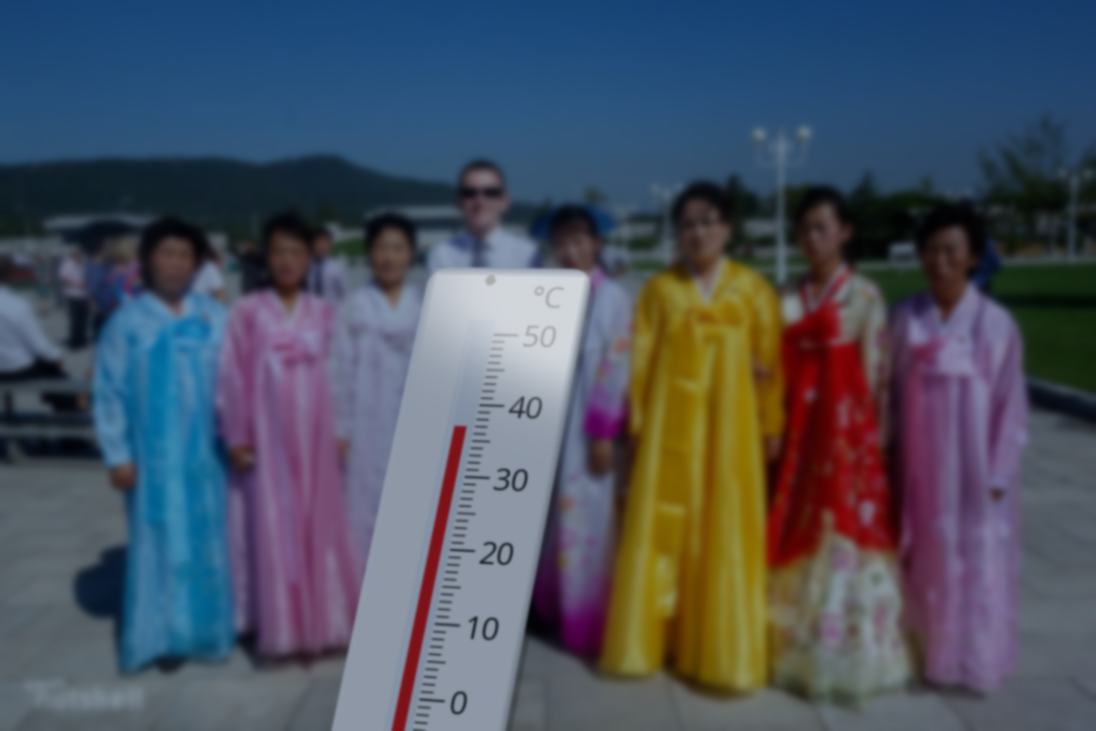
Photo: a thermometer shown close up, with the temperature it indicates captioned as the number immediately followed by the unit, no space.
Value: 37°C
